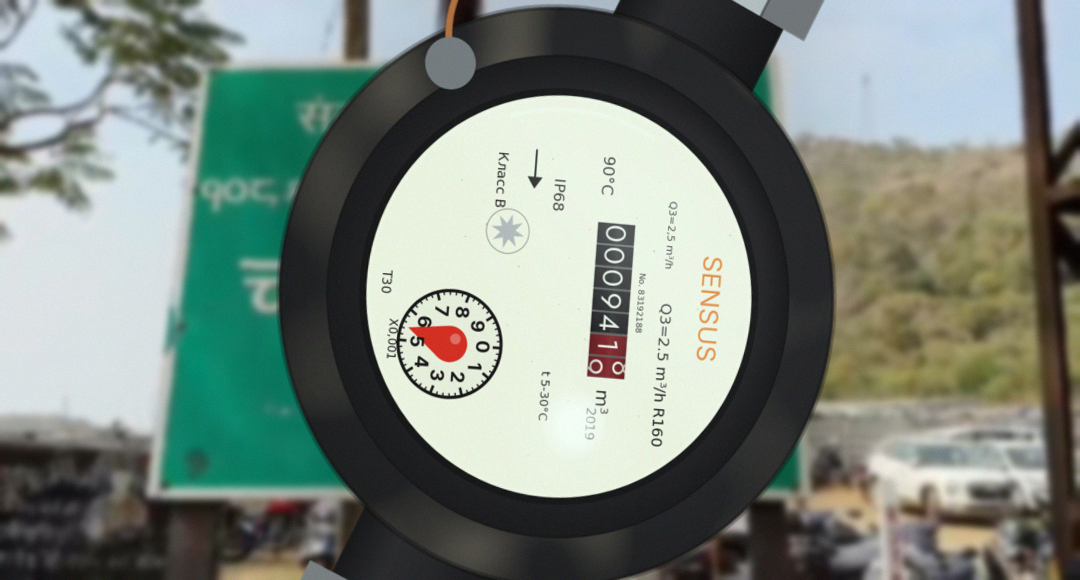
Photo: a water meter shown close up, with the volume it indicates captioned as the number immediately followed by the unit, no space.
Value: 94.185m³
